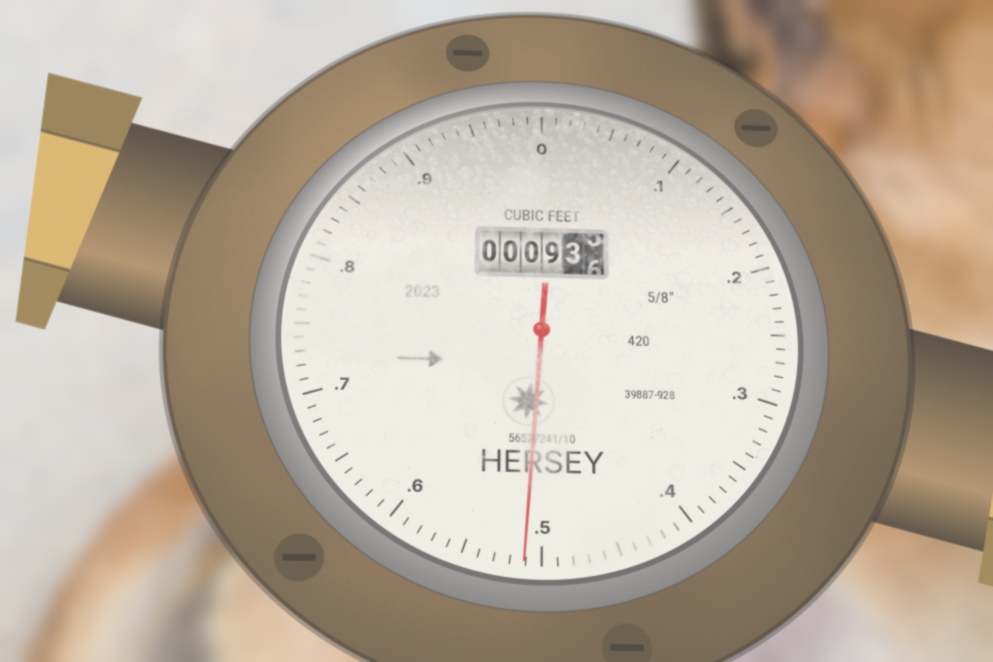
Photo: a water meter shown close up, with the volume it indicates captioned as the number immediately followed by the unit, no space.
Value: 935.51ft³
